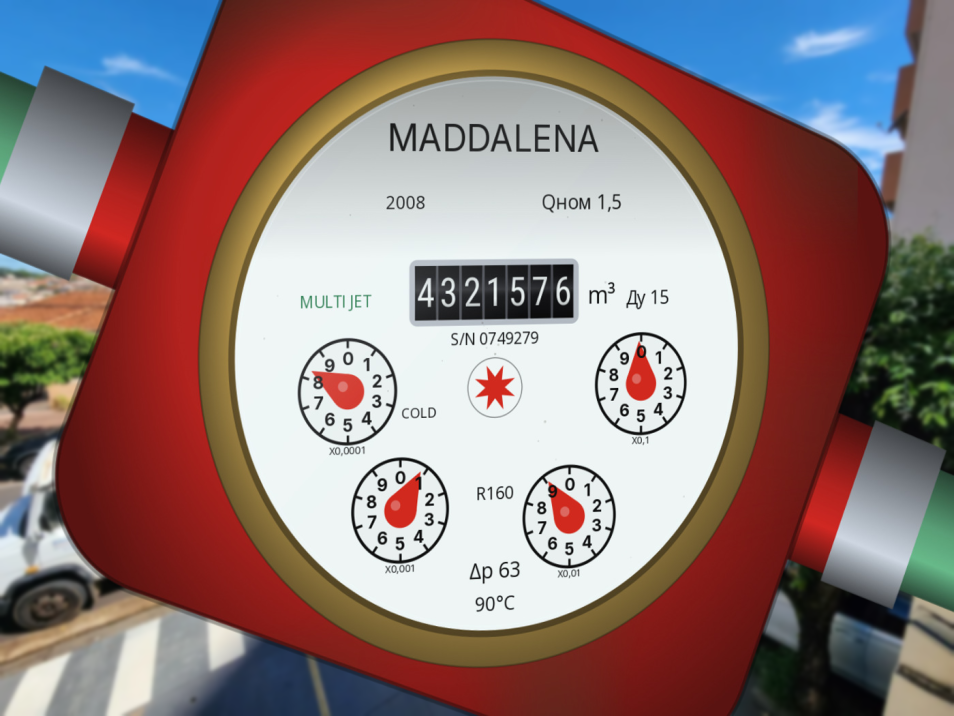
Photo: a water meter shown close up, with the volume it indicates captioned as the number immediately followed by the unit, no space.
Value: 4321575.9908m³
